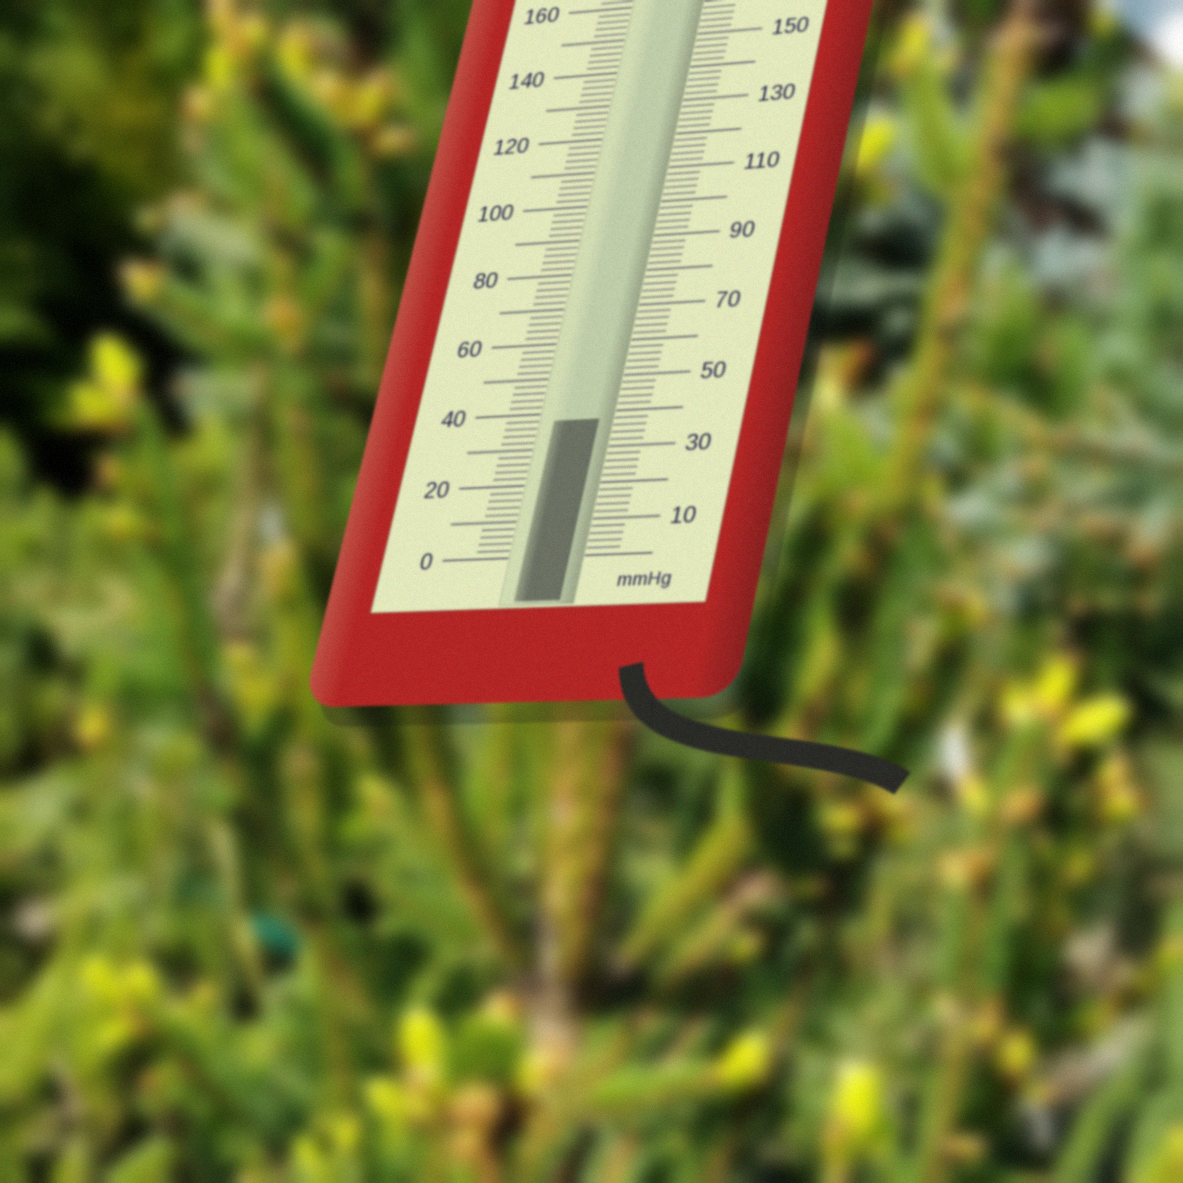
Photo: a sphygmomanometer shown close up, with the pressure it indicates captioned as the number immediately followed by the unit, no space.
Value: 38mmHg
